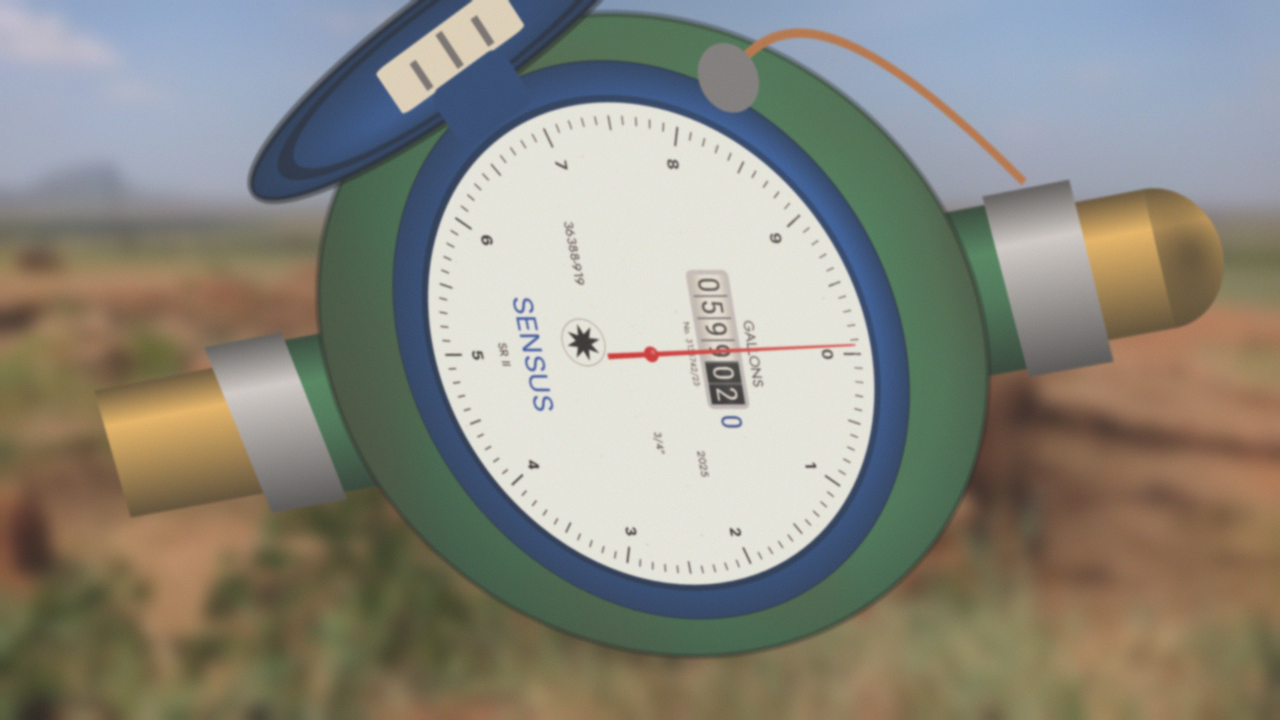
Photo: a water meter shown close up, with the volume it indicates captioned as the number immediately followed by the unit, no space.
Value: 599019.9gal
